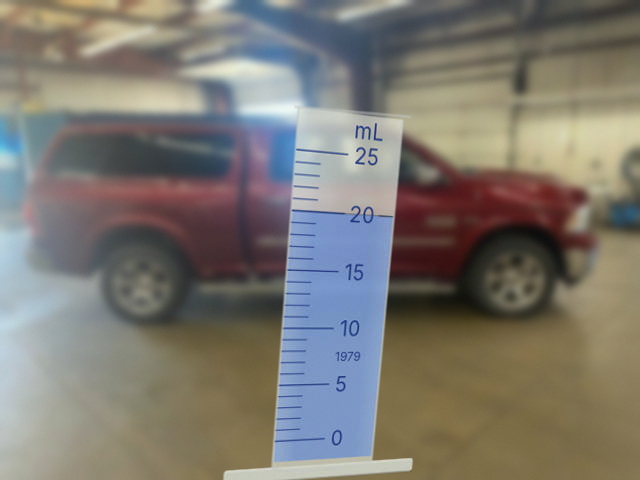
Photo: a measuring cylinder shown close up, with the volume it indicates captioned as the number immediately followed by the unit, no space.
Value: 20mL
